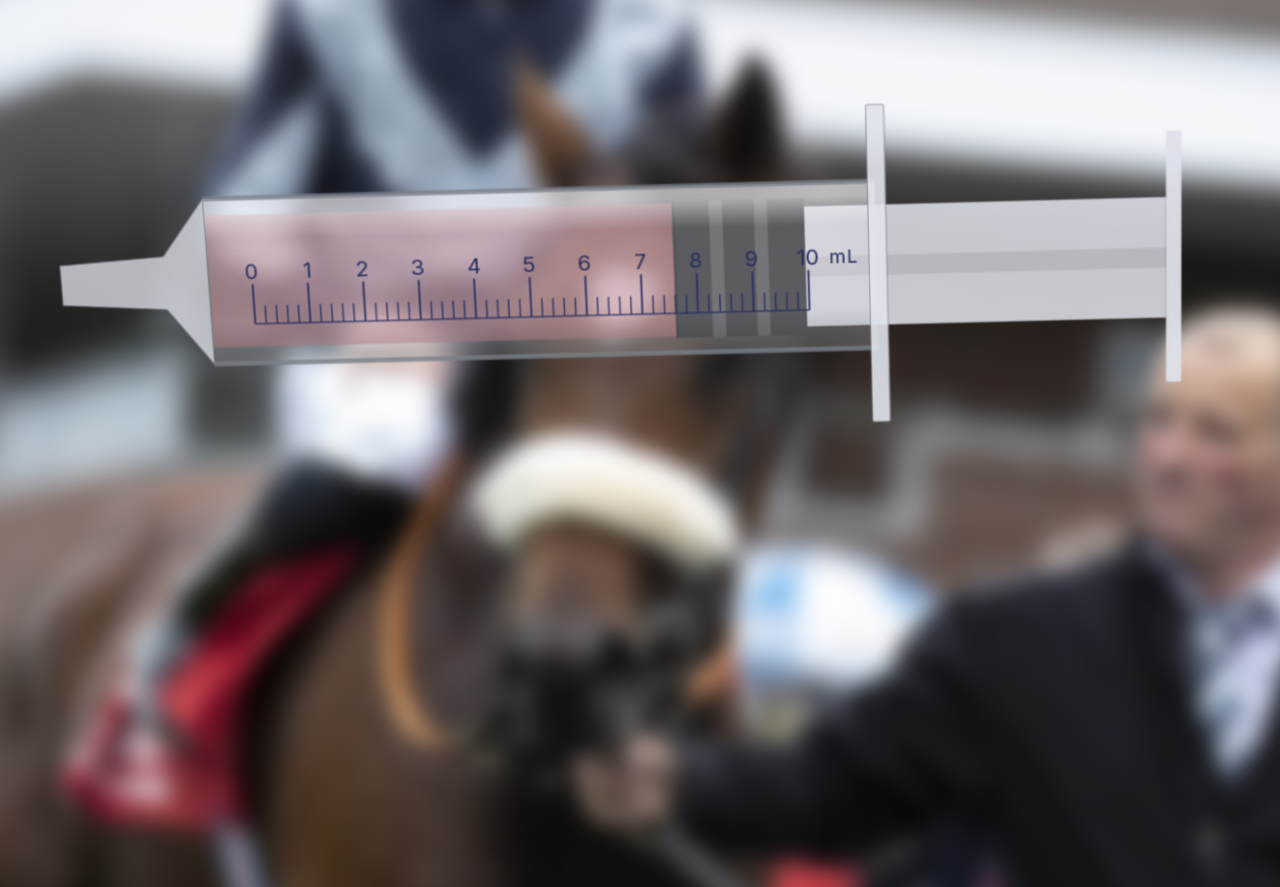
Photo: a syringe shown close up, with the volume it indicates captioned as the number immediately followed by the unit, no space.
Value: 7.6mL
